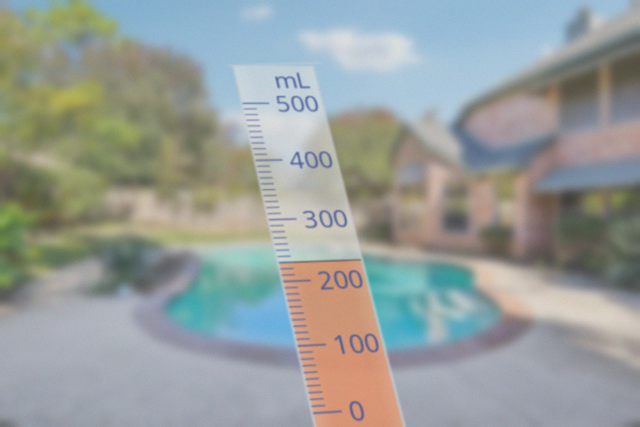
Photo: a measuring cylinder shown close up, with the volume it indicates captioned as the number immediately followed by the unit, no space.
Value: 230mL
